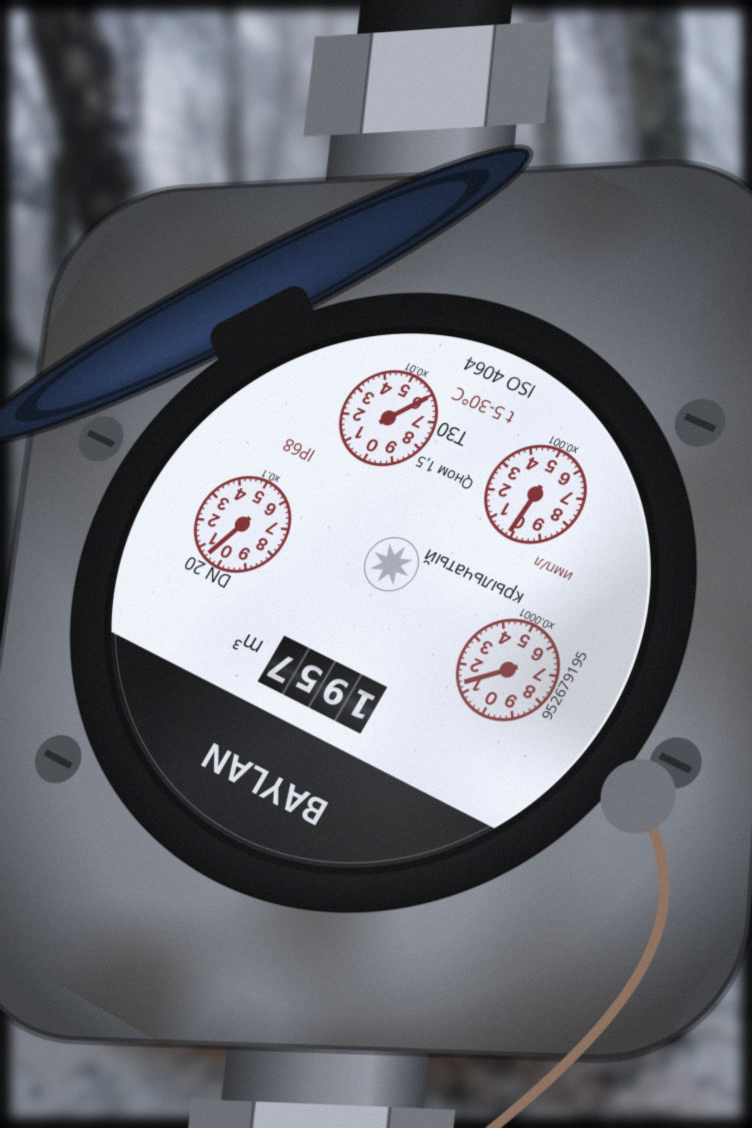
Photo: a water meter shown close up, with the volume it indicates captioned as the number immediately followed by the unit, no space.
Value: 1957.0601m³
